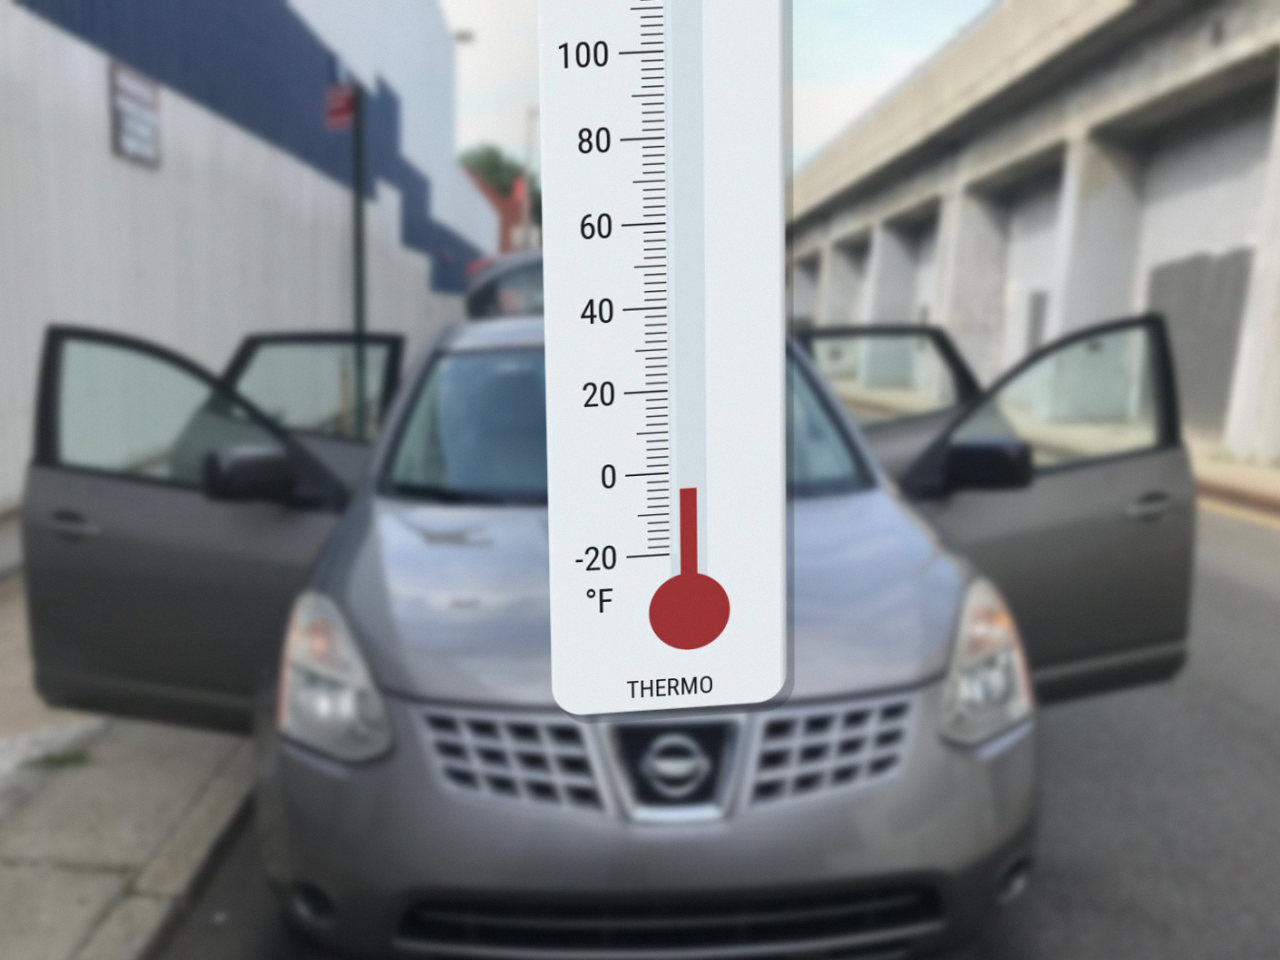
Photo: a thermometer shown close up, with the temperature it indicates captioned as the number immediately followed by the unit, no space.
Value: -4°F
